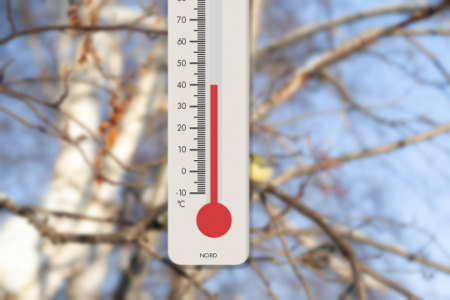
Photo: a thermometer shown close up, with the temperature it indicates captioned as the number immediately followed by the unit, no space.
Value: 40°C
